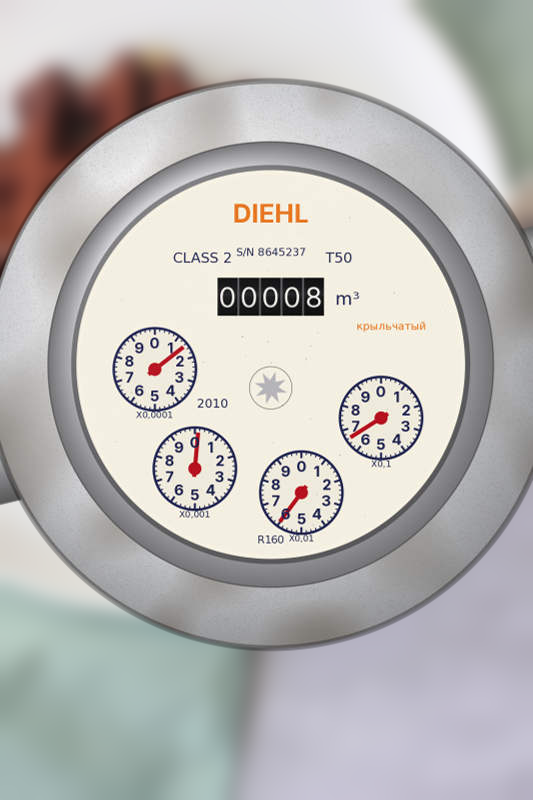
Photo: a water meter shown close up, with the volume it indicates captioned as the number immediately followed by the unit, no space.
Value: 8.6601m³
